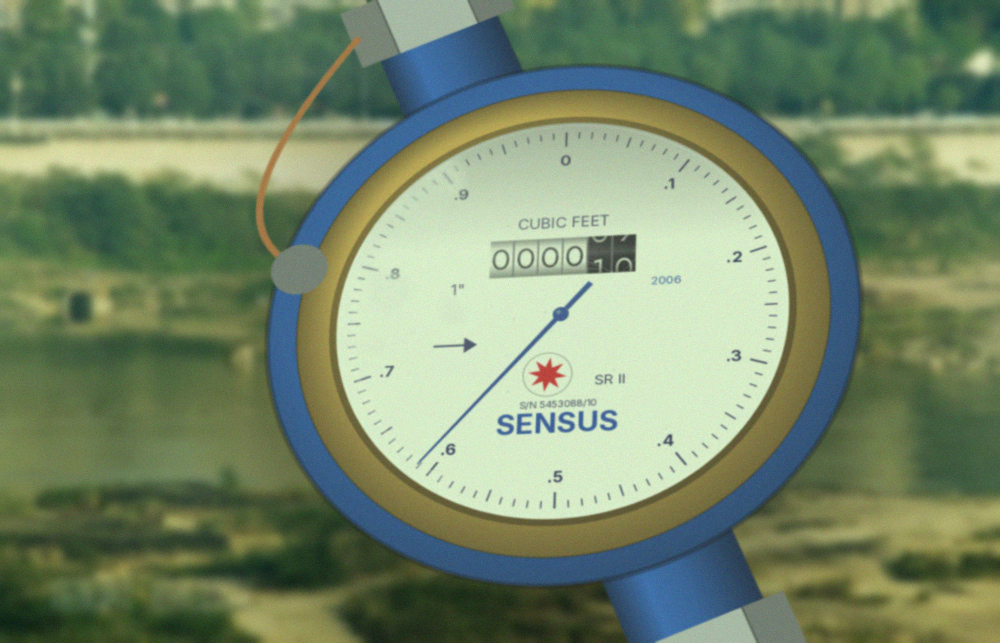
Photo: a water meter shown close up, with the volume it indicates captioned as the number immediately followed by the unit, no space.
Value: 9.61ft³
